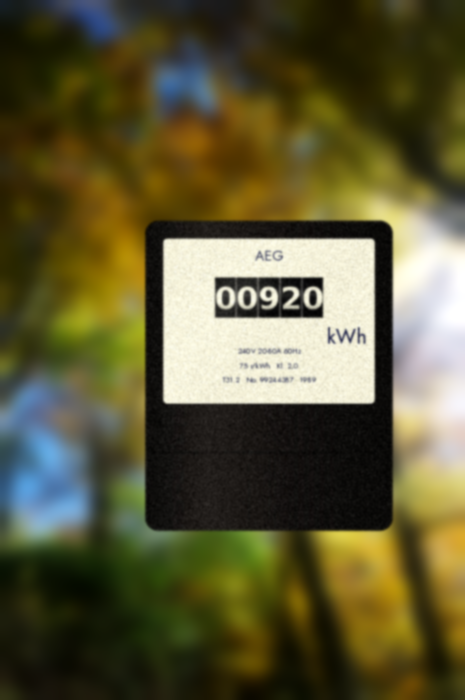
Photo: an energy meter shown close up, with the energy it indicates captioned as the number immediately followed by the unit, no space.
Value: 920kWh
